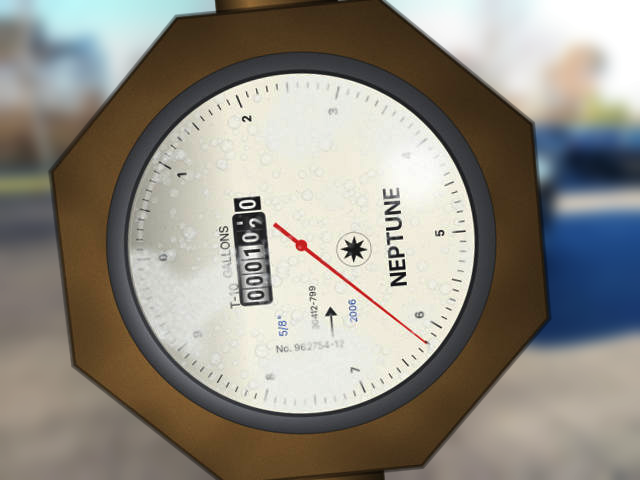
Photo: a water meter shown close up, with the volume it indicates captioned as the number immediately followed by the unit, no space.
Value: 1016.2gal
